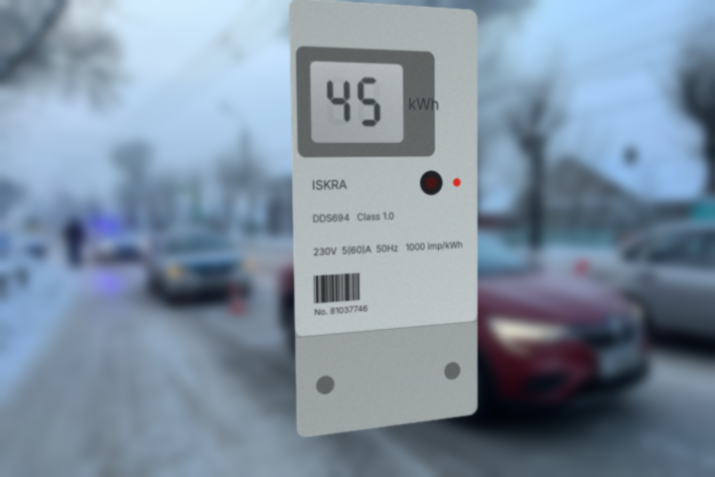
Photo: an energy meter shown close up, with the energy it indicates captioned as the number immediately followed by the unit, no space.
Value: 45kWh
